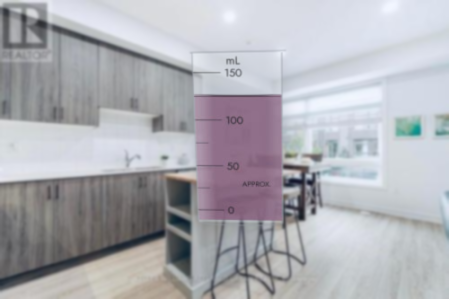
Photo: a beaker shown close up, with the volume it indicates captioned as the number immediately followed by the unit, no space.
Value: 125mL
